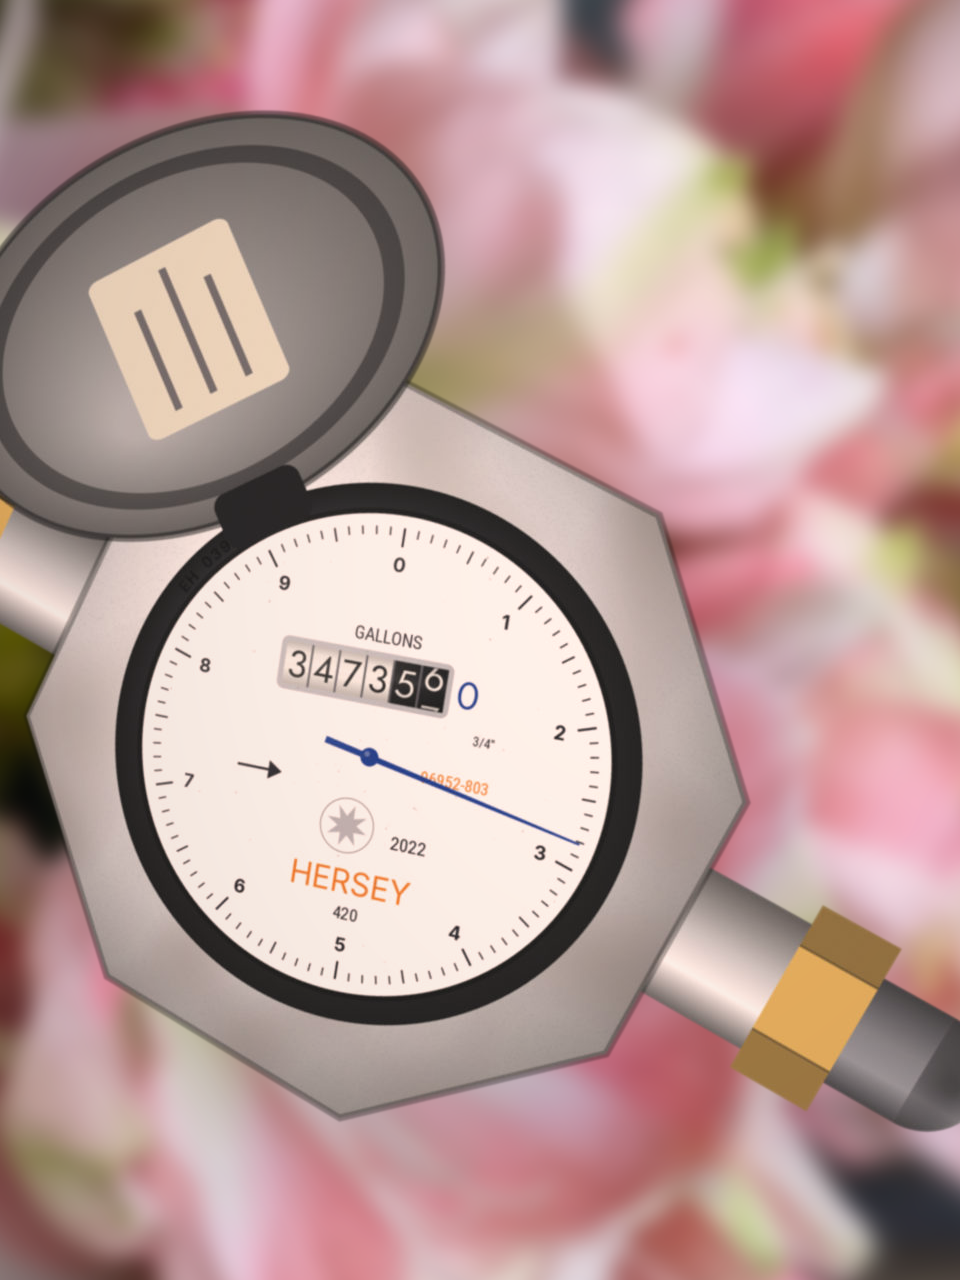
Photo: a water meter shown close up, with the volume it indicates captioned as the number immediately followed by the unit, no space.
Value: 3473562.8gal
